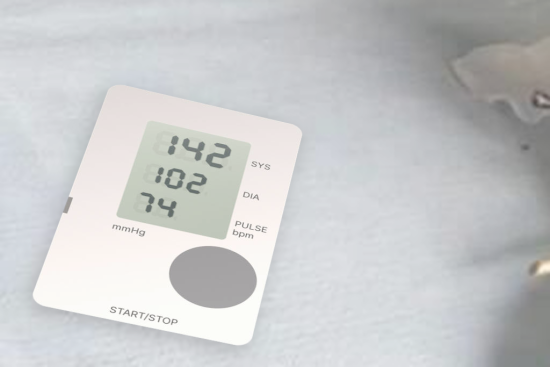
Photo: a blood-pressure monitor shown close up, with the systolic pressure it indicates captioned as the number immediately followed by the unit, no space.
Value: 142mmHg
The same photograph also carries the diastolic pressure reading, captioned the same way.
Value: 102mmHg
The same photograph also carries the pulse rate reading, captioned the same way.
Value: 74bpm
